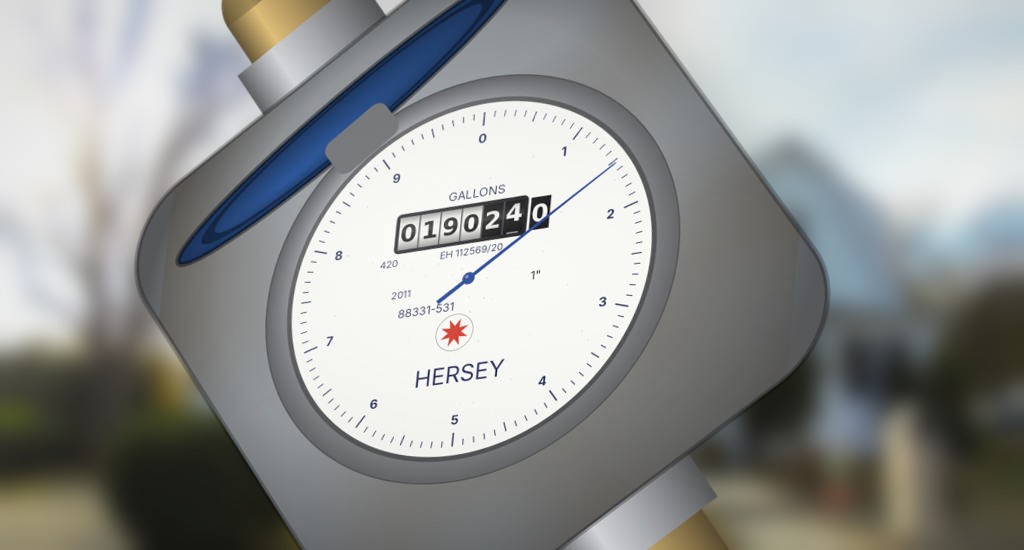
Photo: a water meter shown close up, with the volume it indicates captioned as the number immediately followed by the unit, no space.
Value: 190241.5gal
